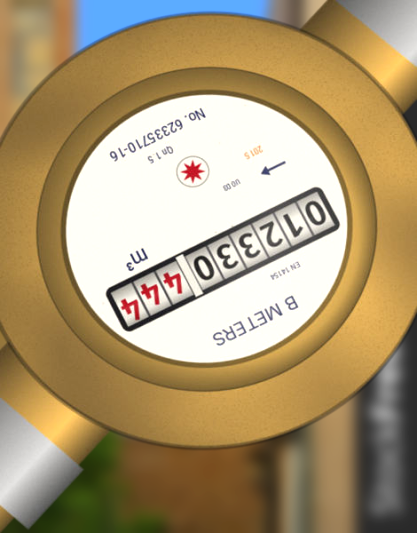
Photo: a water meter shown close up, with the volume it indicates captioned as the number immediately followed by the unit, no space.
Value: 12330.444m³
